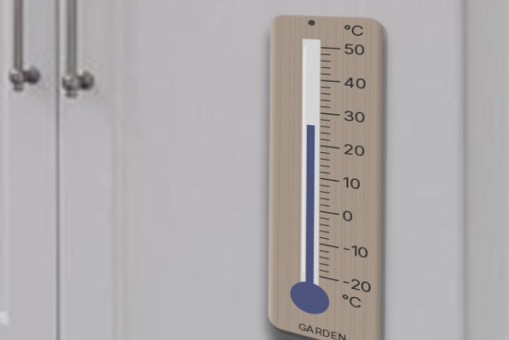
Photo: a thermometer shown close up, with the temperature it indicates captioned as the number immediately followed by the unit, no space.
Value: 26°C
